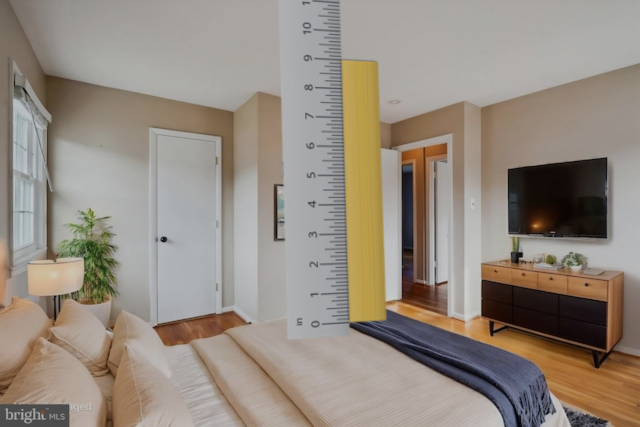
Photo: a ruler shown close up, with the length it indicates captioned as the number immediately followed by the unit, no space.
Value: 9in
